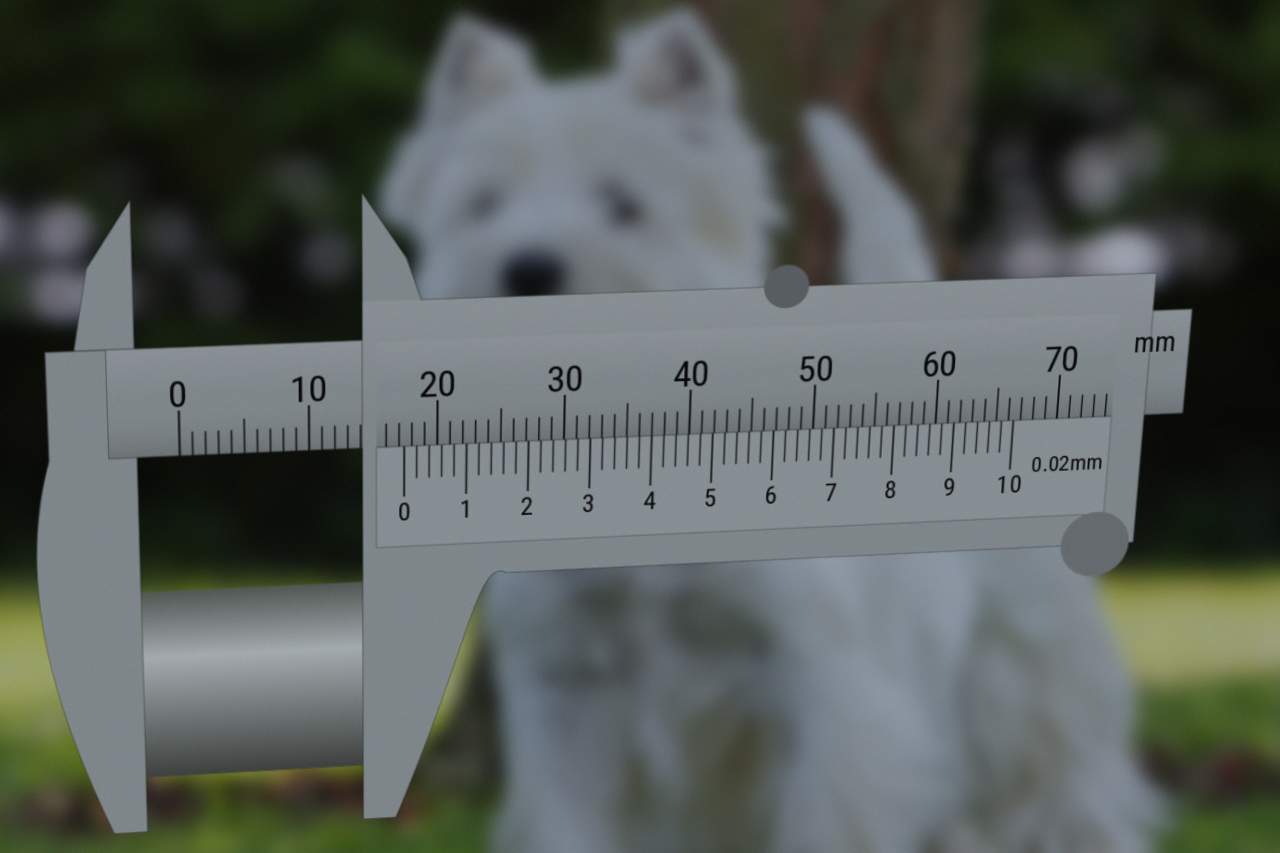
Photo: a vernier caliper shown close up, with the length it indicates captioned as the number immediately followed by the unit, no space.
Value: 17.4mm
